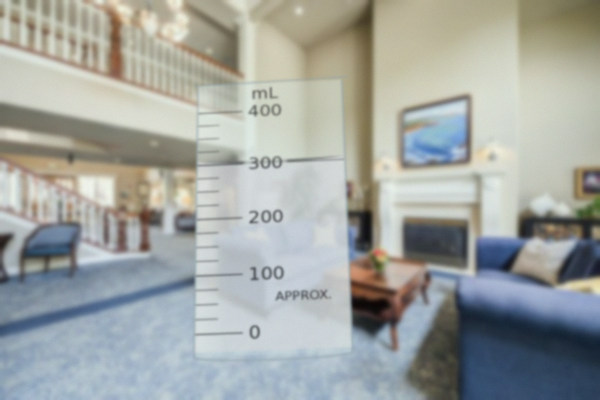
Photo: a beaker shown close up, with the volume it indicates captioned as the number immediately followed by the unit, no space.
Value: 300mL
